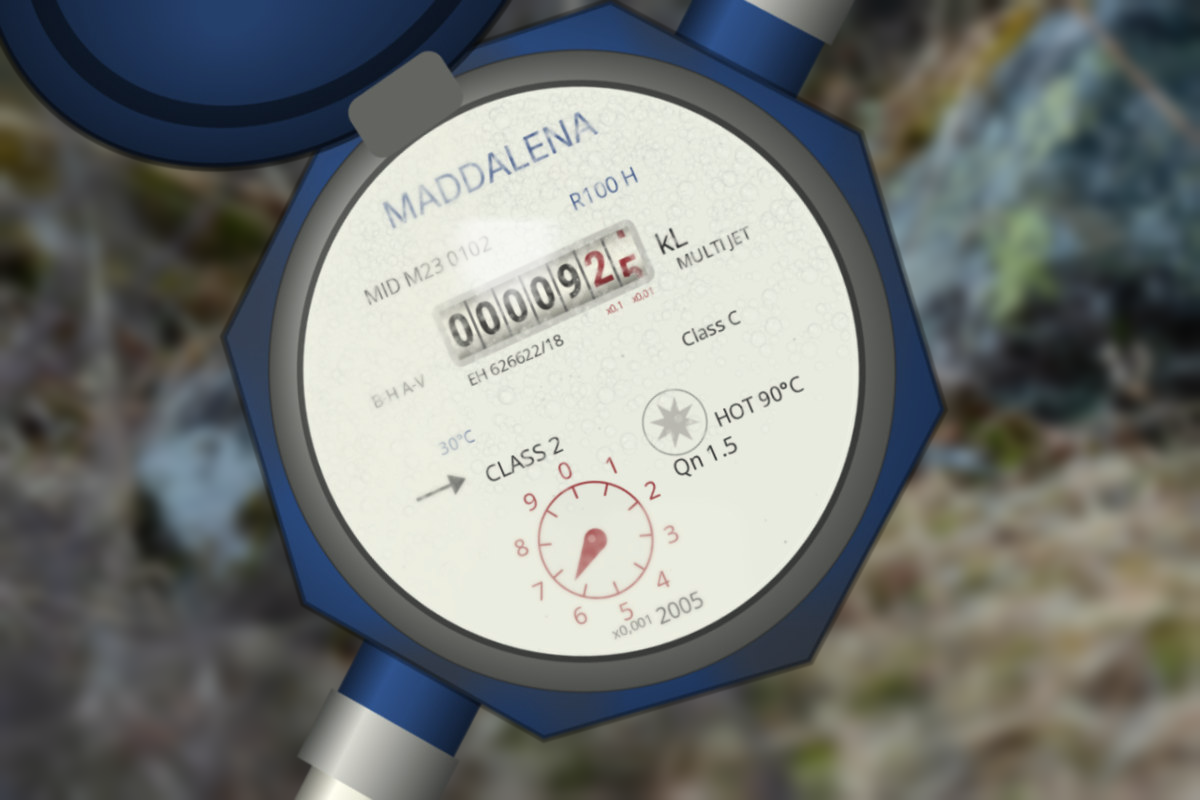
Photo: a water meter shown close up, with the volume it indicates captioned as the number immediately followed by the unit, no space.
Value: 9.246kL
